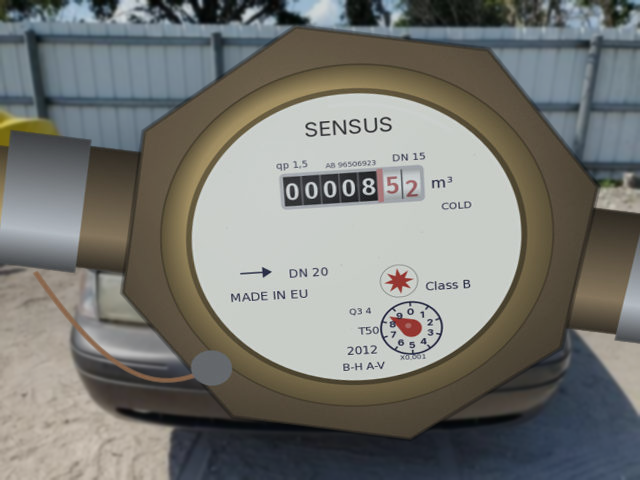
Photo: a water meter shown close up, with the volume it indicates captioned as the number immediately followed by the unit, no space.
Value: 8.518m³
